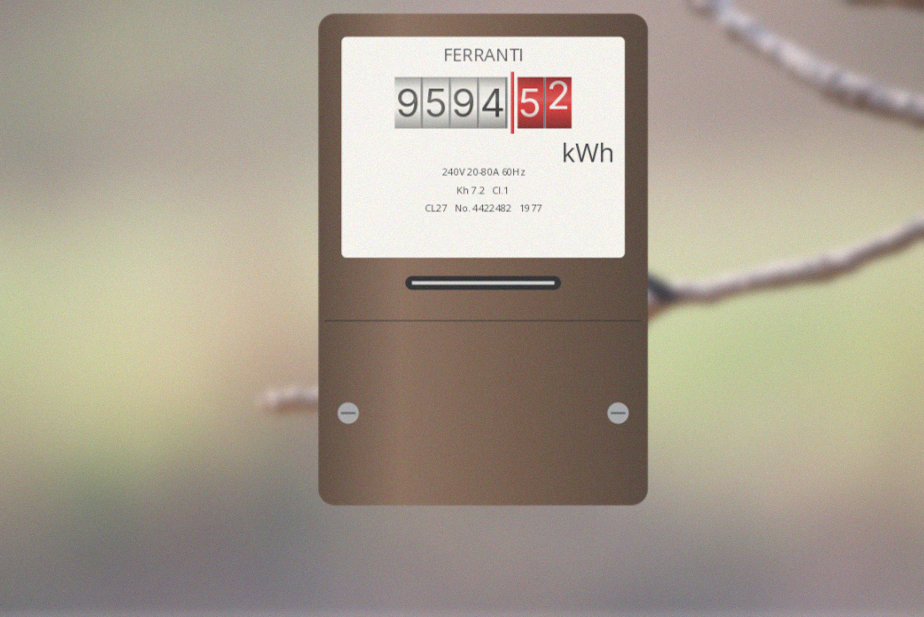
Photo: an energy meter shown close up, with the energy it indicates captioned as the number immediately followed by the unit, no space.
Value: 9594.52kWh
